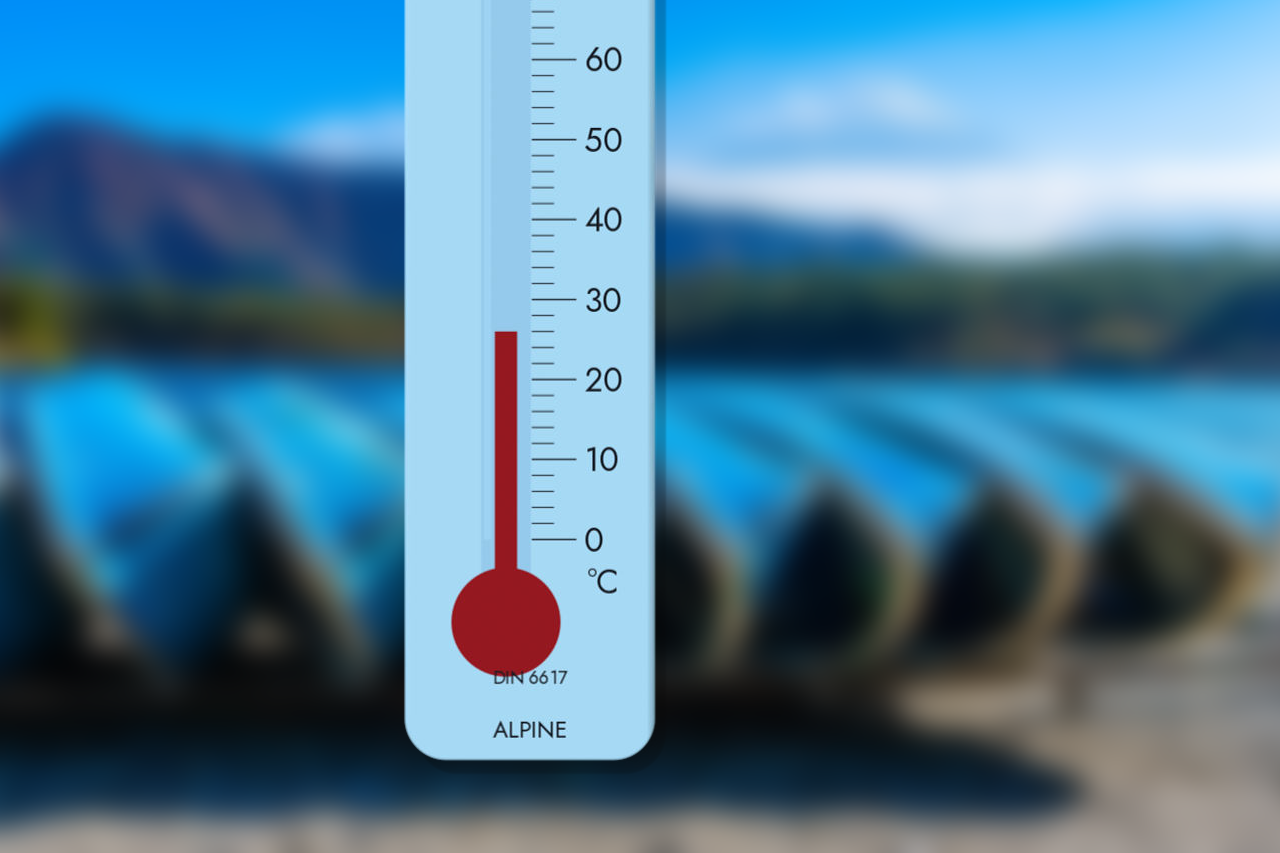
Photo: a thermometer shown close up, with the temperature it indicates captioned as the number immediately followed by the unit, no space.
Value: 26°C
